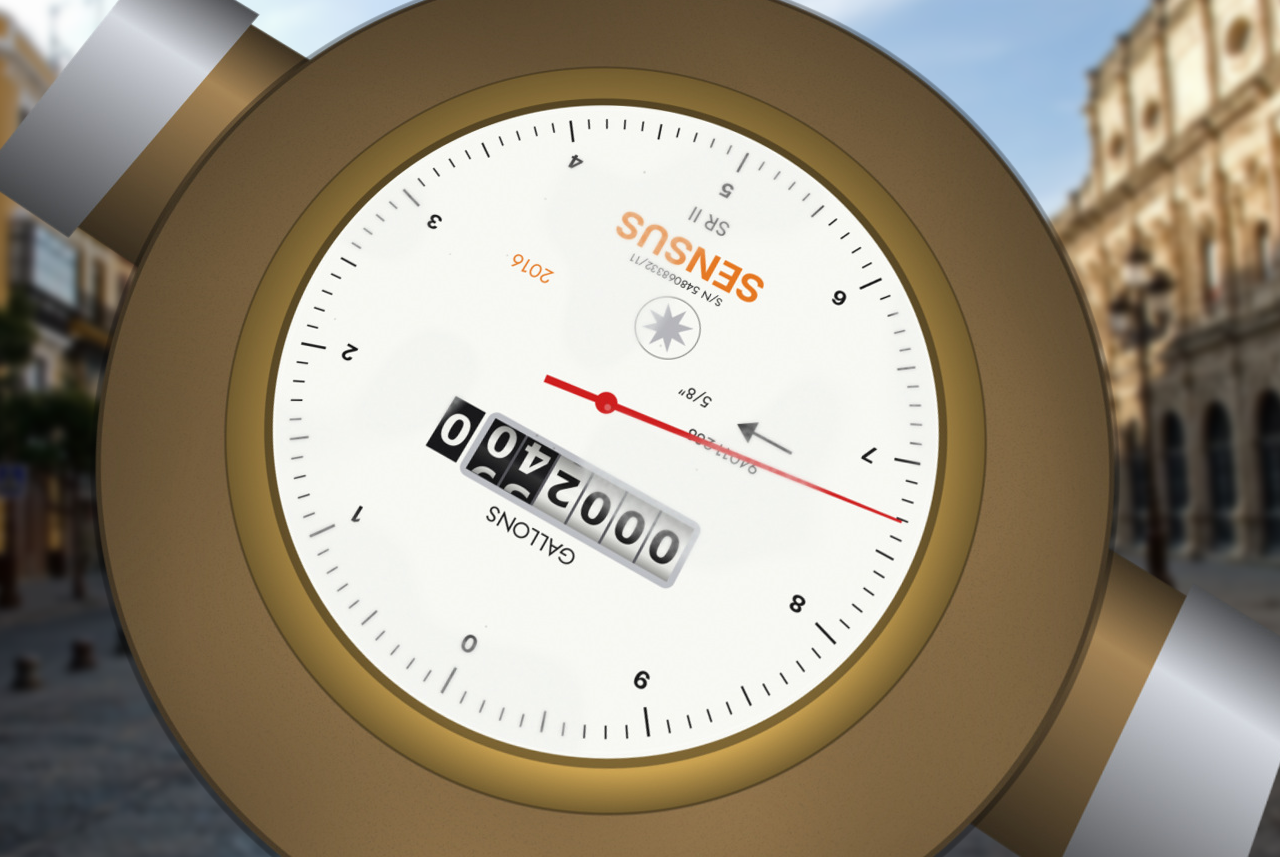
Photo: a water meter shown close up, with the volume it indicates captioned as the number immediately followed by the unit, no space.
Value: 2397.3gal
